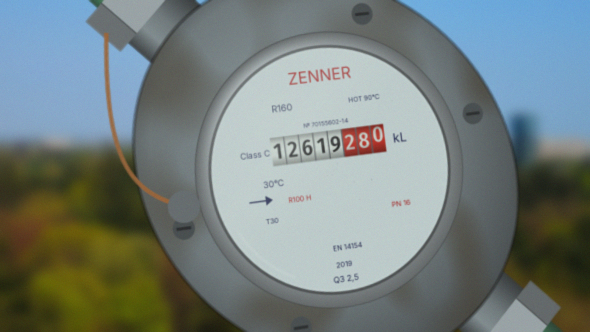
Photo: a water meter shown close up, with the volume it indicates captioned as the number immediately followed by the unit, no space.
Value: 12619.280kL
